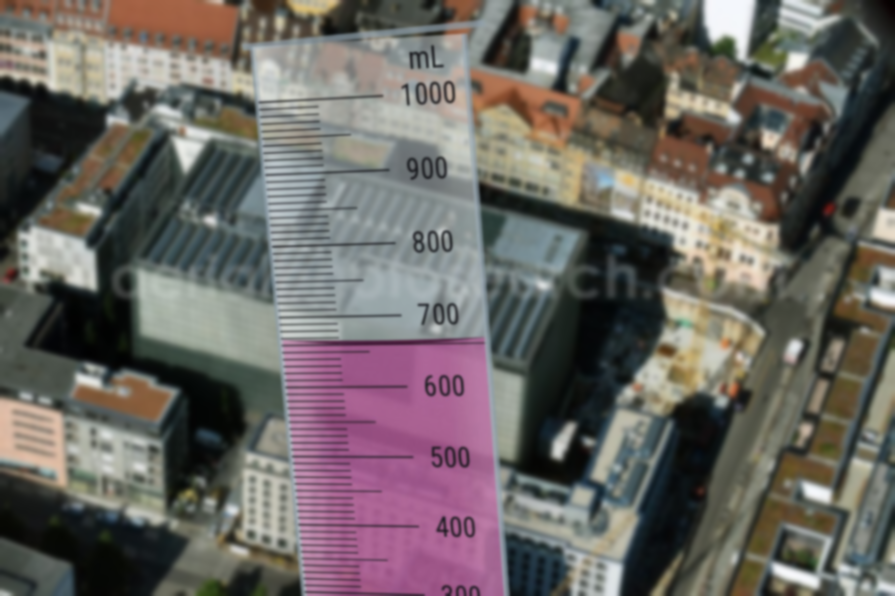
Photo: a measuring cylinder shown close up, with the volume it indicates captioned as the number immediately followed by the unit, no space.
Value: 660mL
